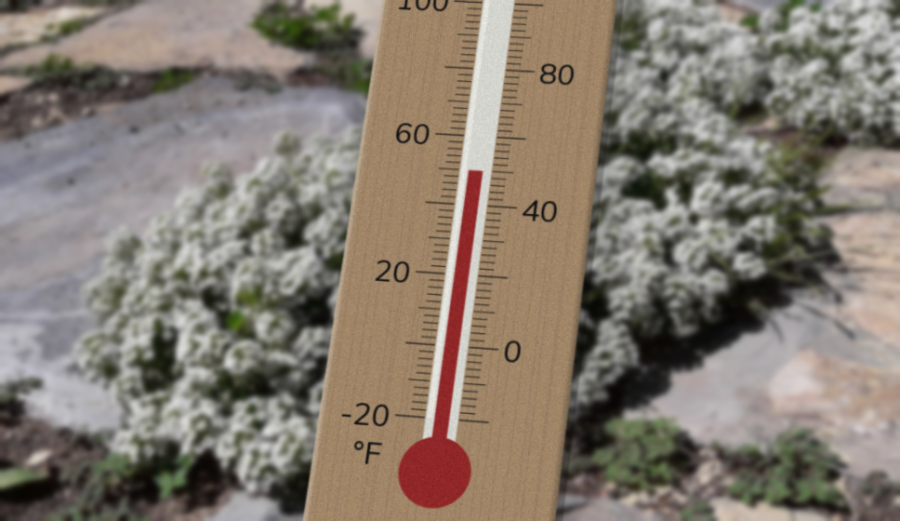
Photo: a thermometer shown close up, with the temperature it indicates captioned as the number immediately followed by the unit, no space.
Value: 50°F
